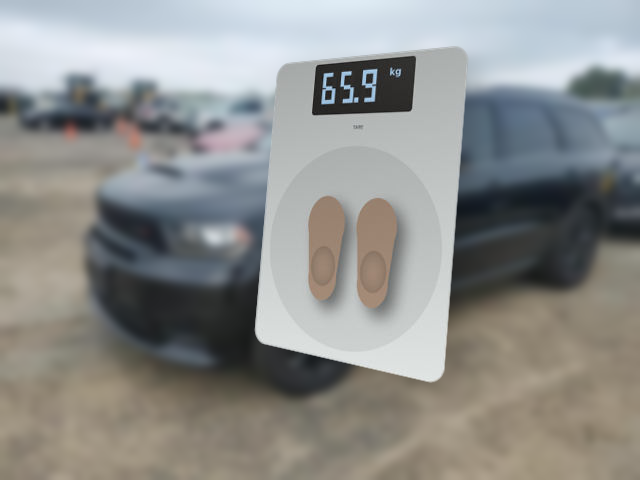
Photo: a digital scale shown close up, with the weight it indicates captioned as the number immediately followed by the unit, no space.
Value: 65.9kg
